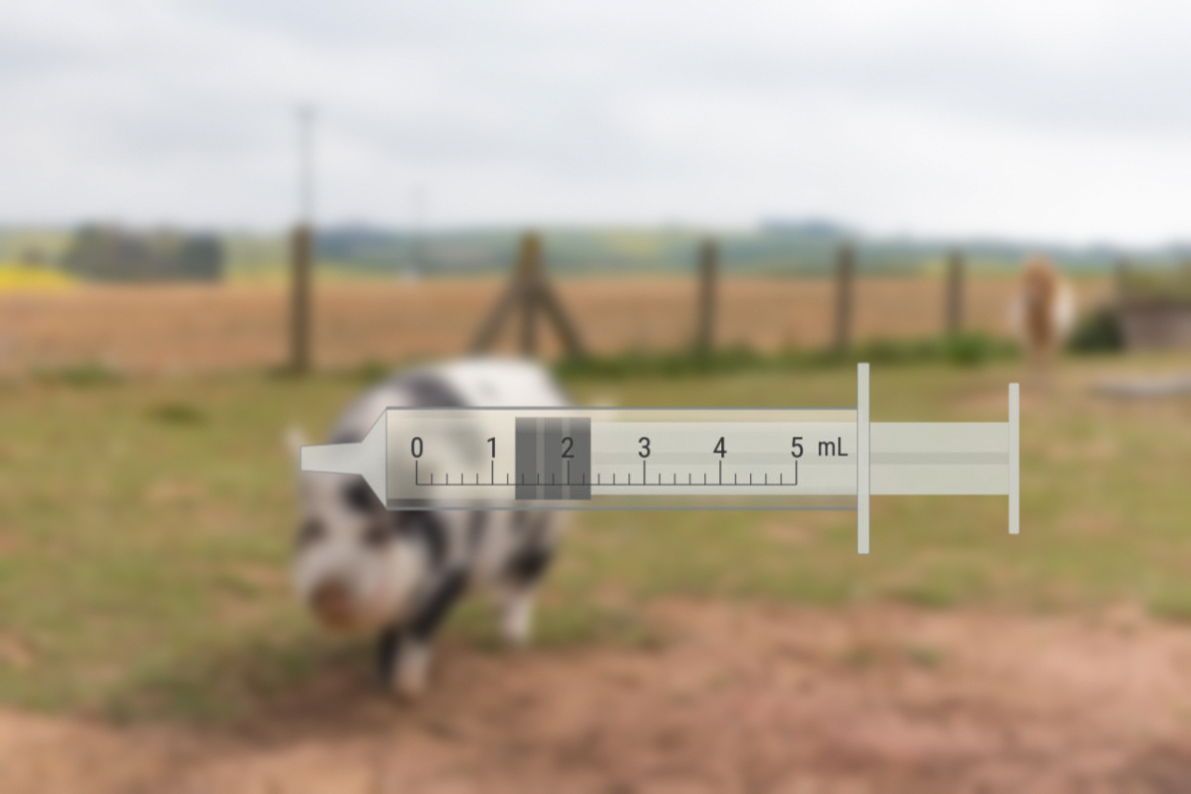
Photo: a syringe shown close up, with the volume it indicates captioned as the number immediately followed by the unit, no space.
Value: 1.3mL
